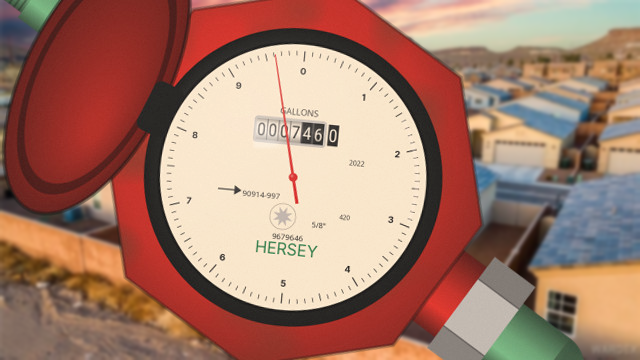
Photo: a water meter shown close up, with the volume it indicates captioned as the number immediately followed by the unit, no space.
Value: 7459.6gal
